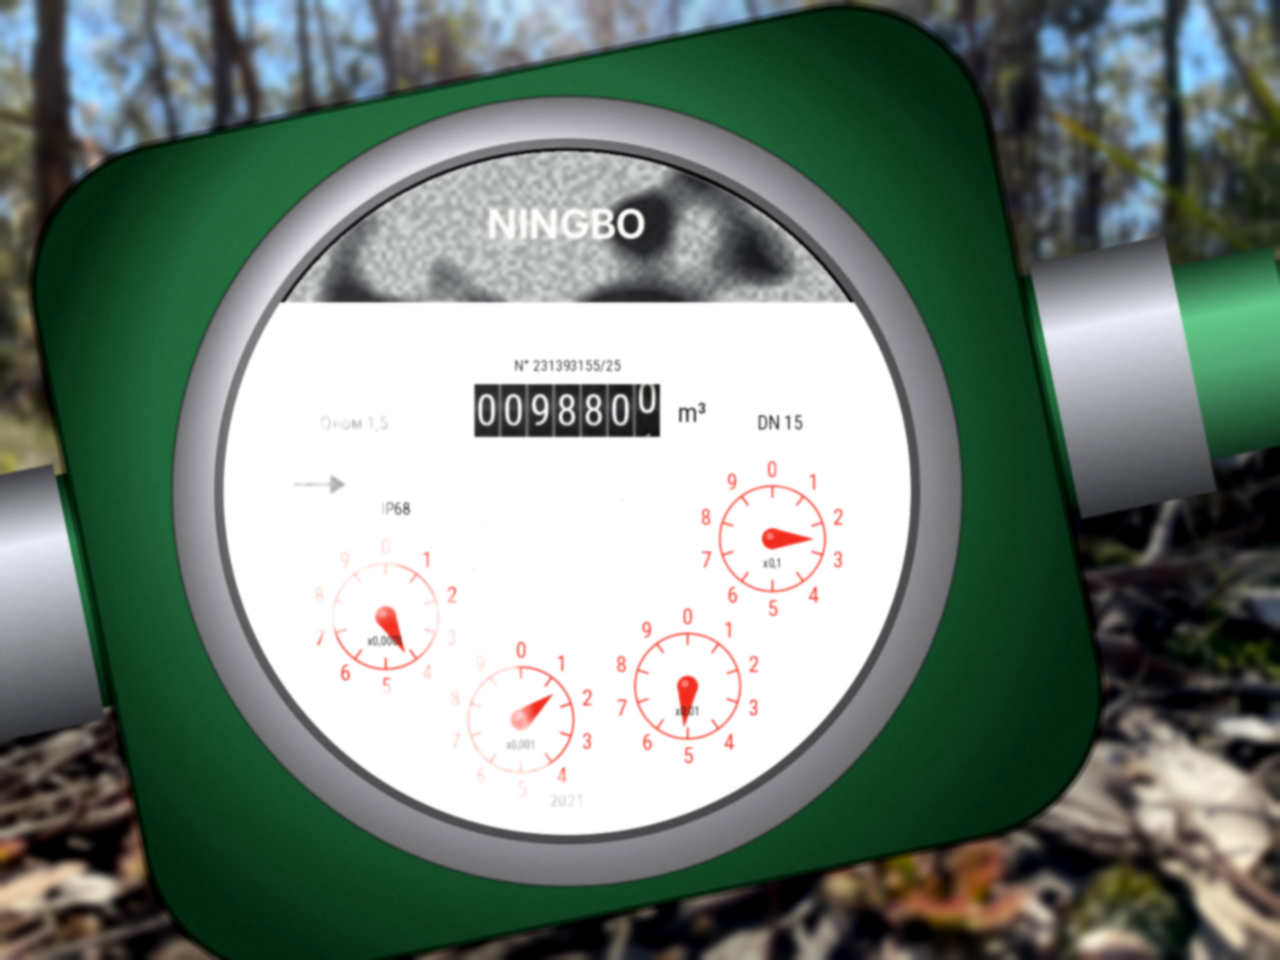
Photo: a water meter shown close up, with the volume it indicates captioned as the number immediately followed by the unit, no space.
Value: 98800.2514m³
